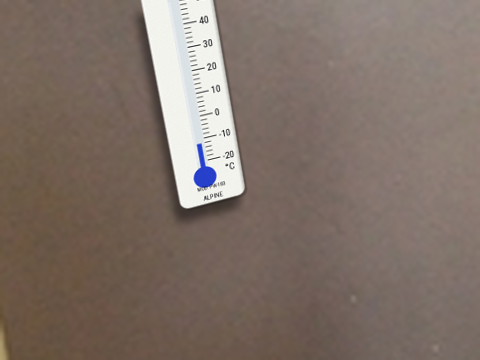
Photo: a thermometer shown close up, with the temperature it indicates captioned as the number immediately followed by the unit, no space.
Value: -12°C
